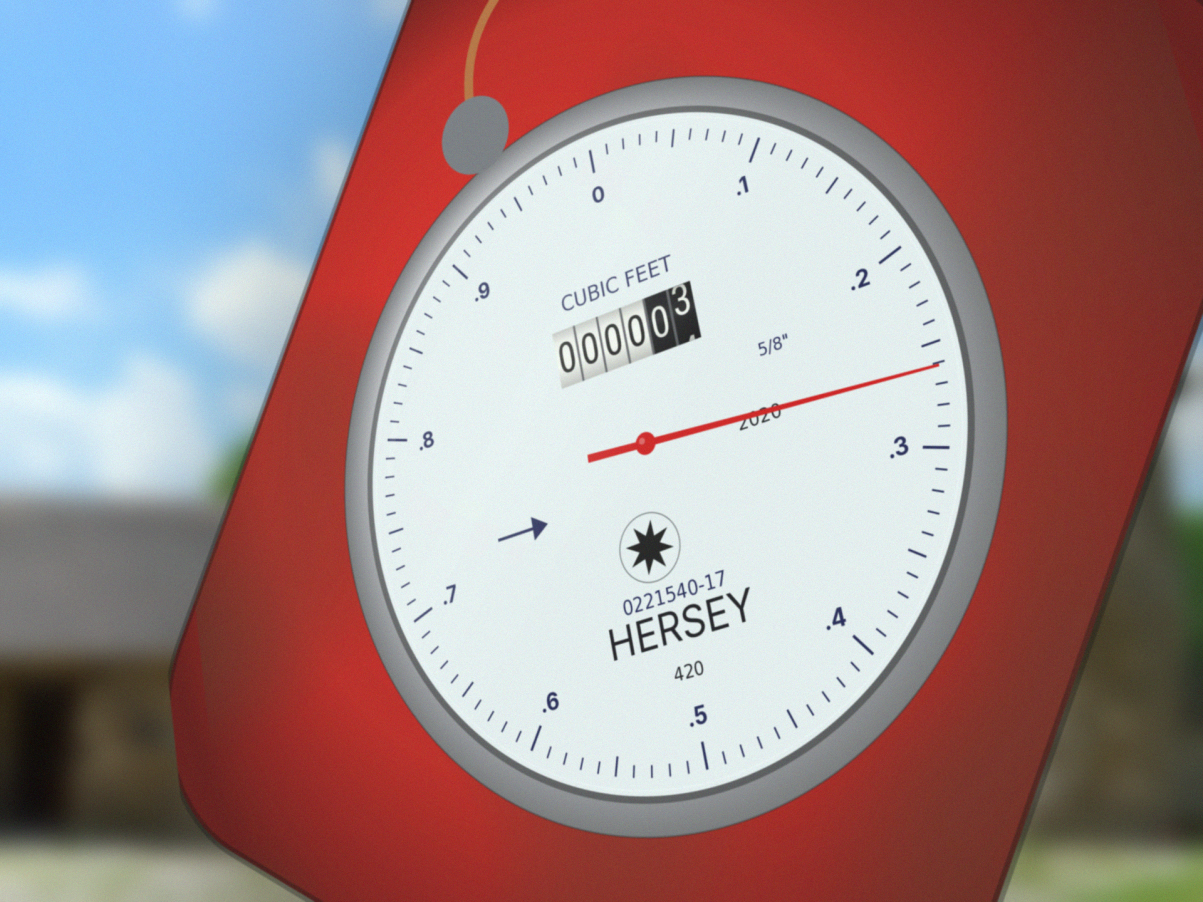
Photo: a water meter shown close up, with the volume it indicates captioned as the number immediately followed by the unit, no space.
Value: 3.26ft³
